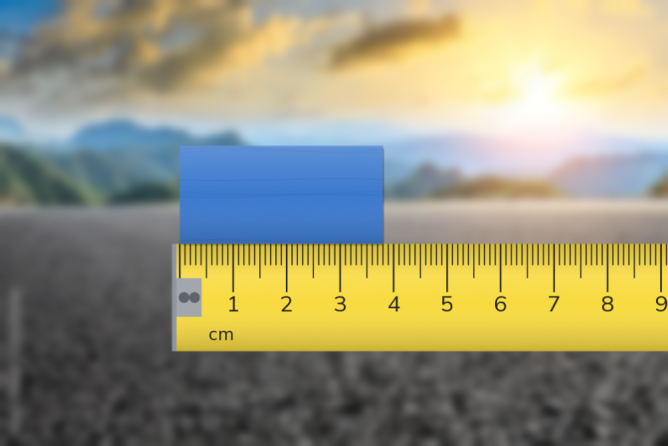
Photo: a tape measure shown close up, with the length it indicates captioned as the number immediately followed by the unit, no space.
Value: 3.8cm
